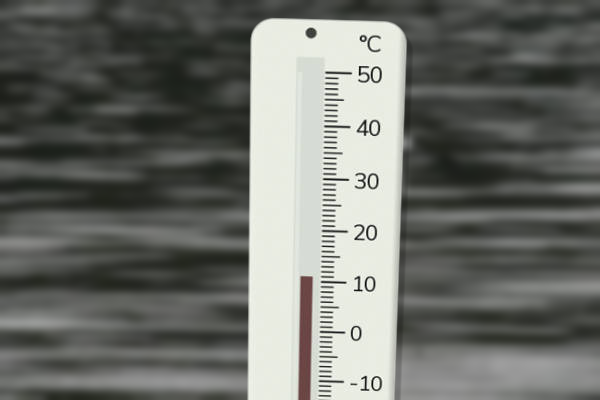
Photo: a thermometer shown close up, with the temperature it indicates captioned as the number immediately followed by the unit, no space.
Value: 11°C
